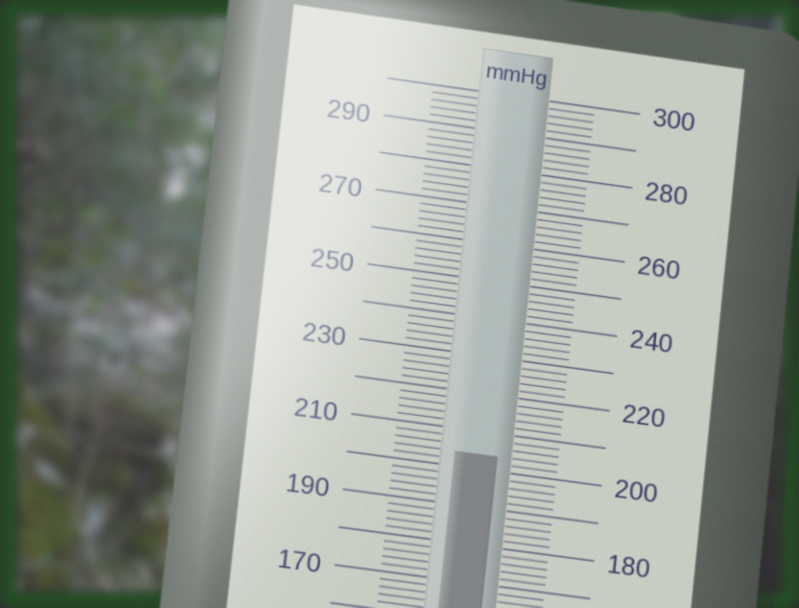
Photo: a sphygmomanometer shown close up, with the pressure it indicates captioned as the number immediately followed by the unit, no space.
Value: 204mmHg
